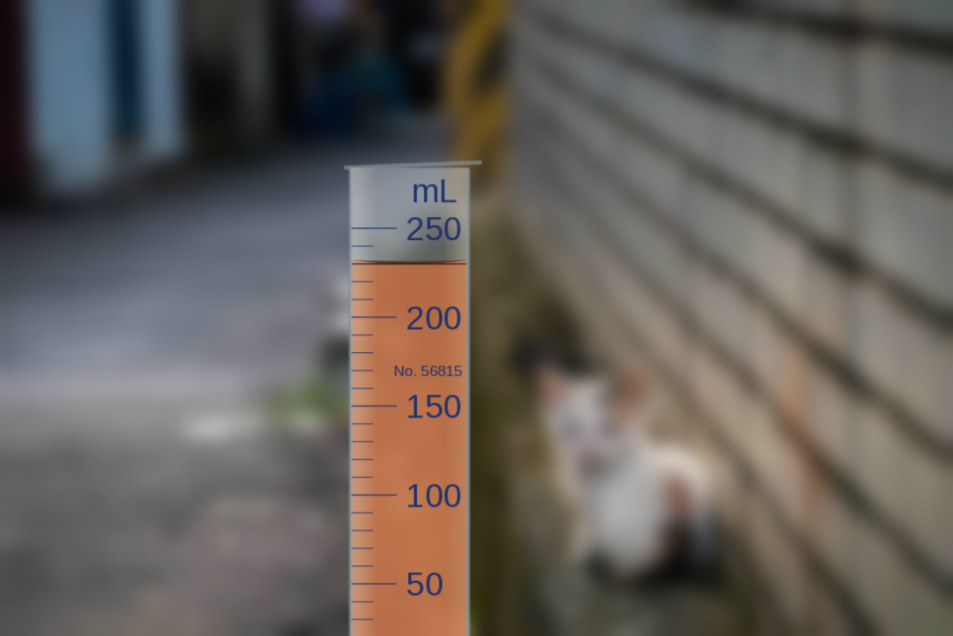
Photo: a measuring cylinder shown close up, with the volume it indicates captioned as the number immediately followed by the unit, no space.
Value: 230mL
